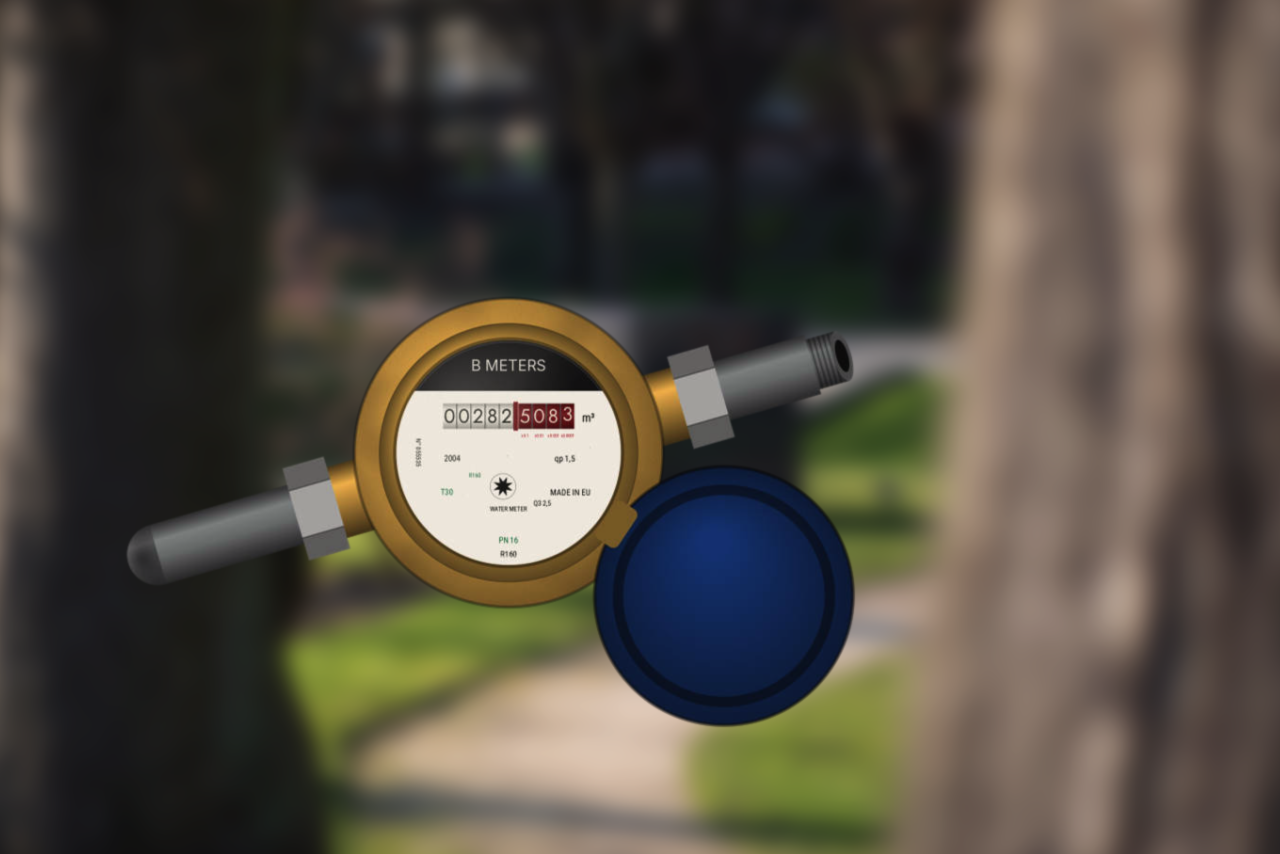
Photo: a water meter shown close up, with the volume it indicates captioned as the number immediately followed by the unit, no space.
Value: 282.5083m³
